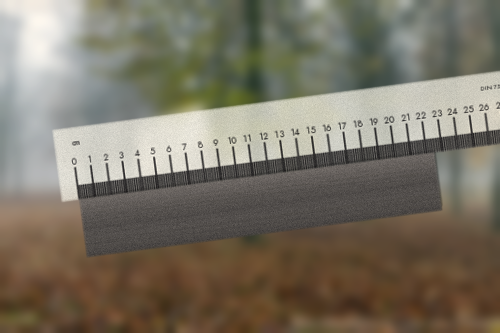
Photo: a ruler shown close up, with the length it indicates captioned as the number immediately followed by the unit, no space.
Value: 22.5cm
